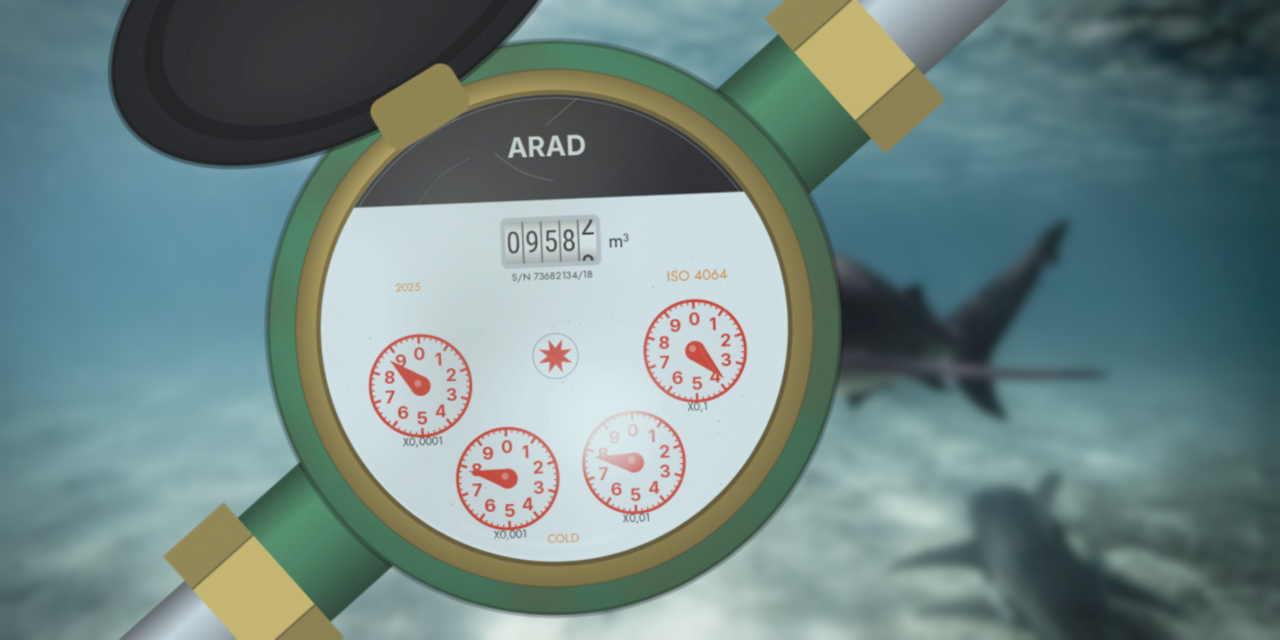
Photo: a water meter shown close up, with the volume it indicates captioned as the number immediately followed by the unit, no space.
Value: 9582.3778m³
